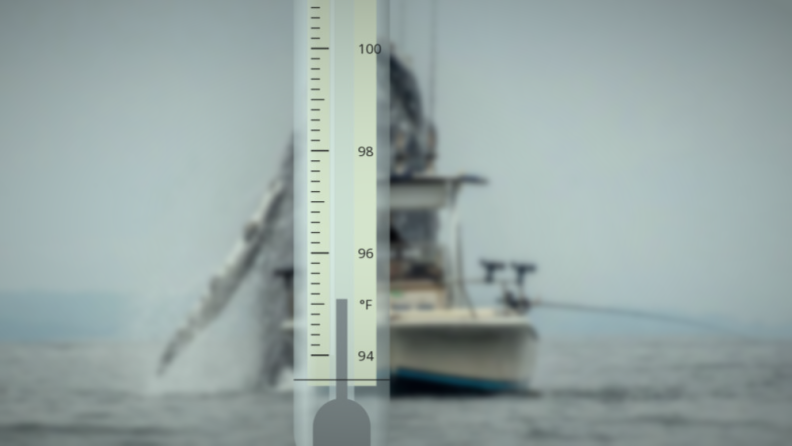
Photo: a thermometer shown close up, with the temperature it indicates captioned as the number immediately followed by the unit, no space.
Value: 95.1°F
